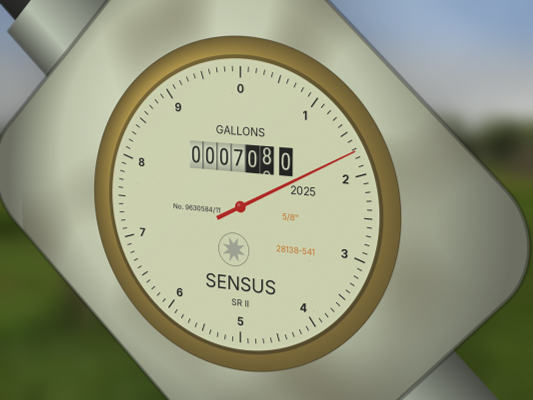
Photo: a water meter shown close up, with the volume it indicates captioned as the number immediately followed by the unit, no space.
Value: 7081.7gal
